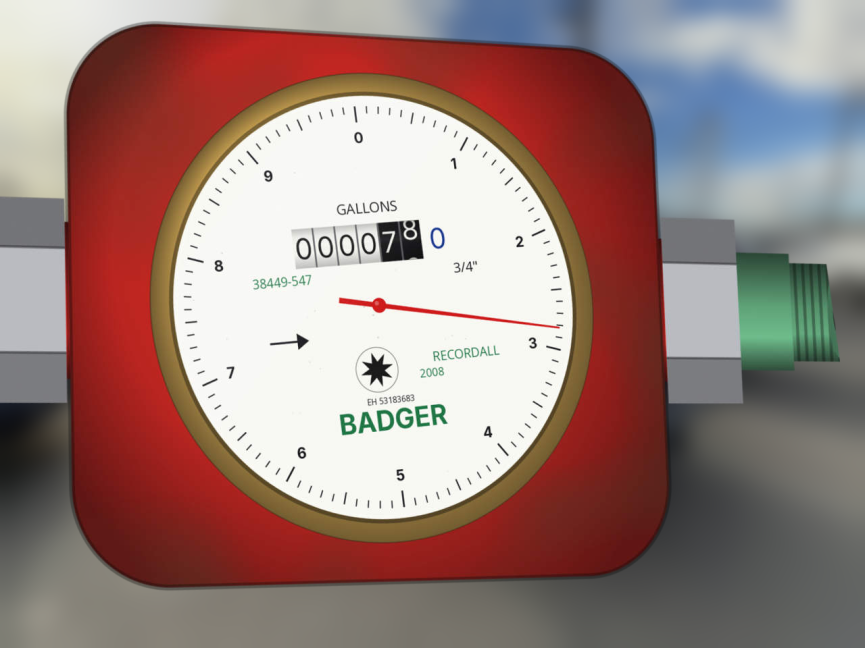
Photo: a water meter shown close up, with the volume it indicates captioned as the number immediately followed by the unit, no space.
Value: 782.8gal
